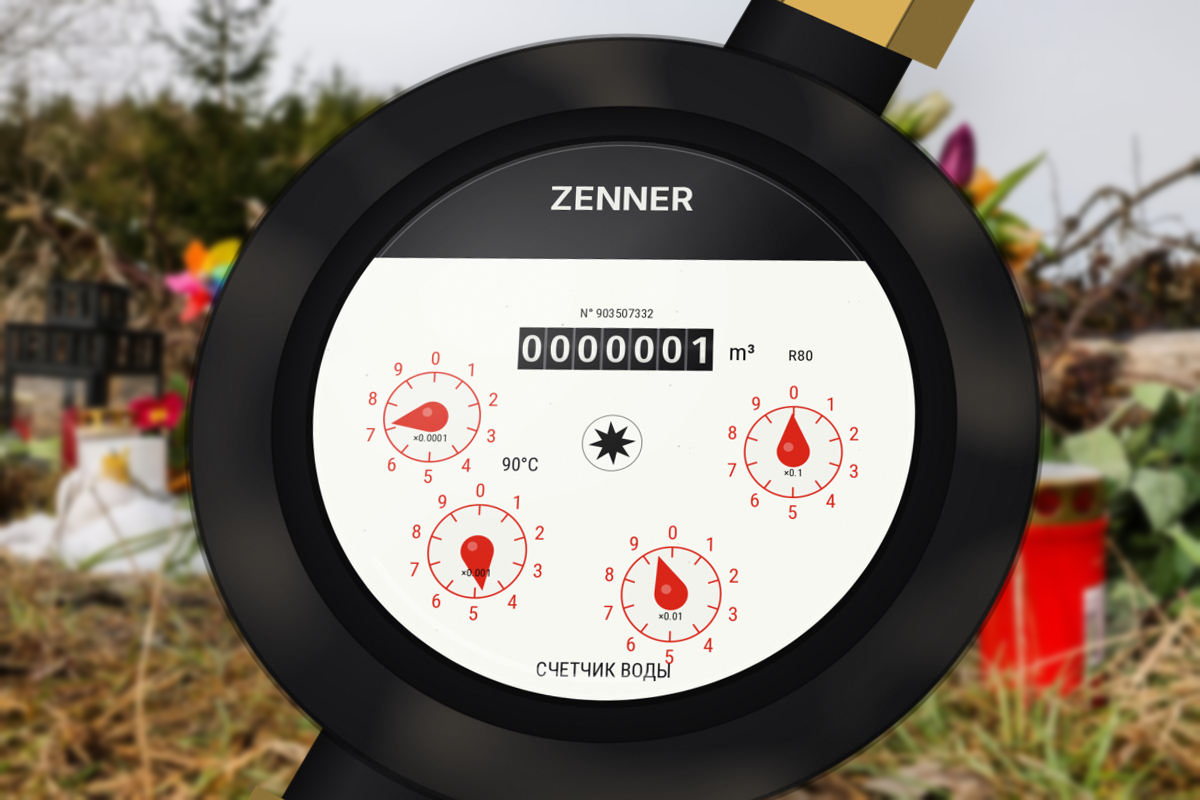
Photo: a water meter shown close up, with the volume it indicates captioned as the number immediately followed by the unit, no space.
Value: 0.9947m³
